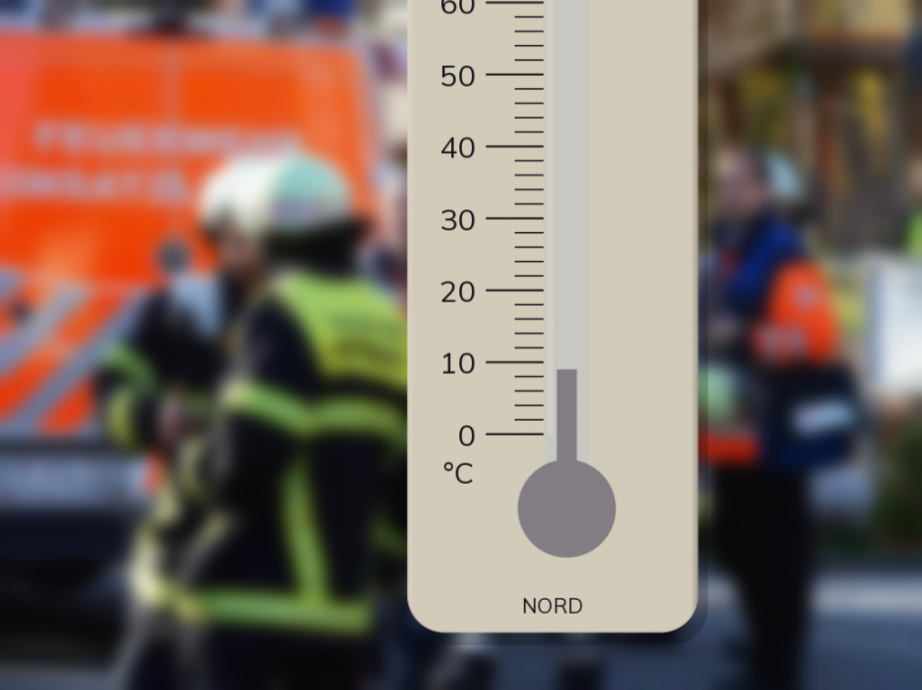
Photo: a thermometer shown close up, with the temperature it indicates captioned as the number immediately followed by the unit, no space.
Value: 9°C
